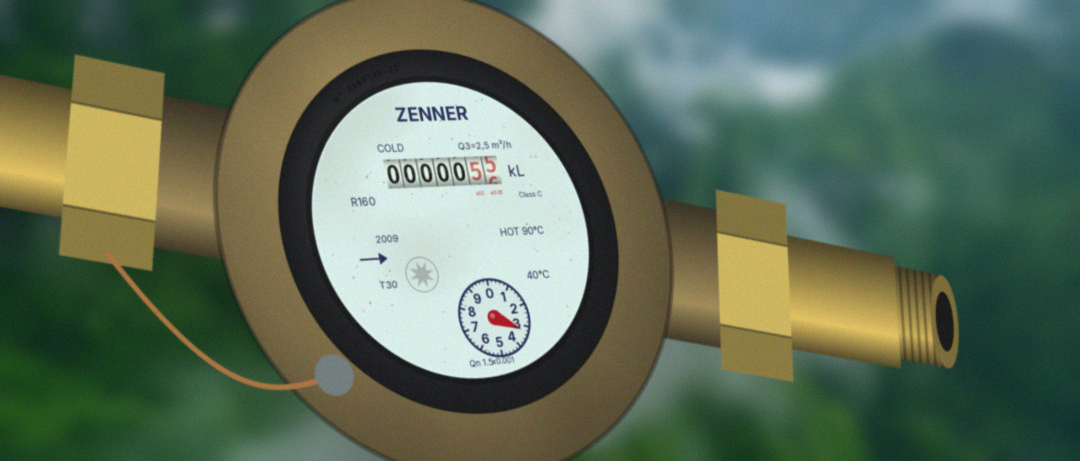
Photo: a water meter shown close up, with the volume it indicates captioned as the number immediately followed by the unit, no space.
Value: 0.553kL
